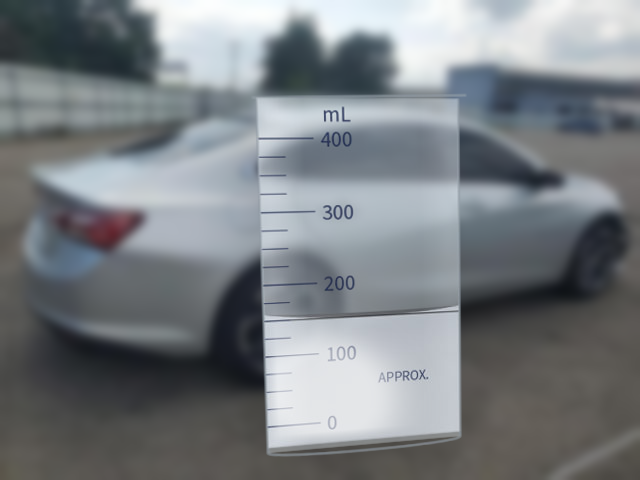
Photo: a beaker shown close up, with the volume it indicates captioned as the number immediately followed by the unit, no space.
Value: 150mL
